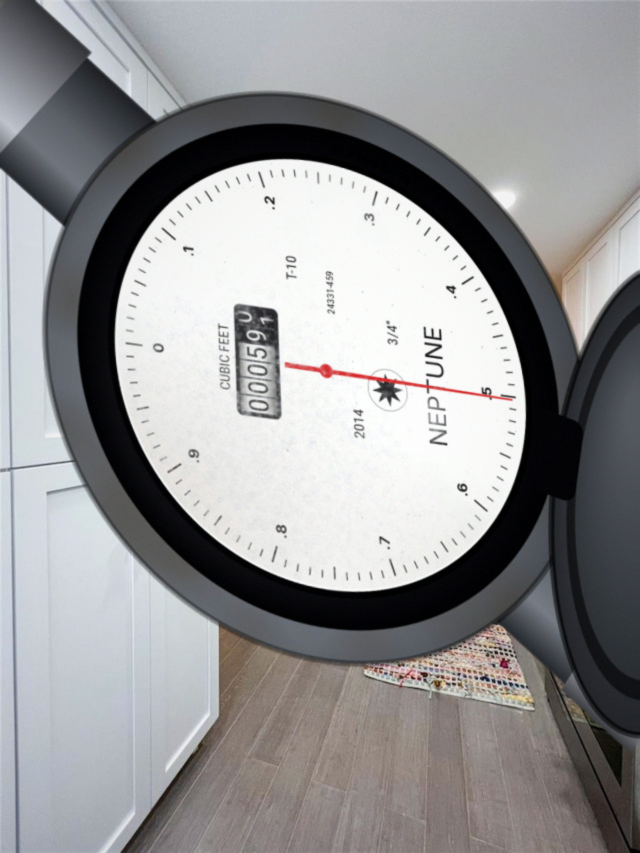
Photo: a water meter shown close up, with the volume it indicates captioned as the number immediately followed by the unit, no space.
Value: 590.50ft³
